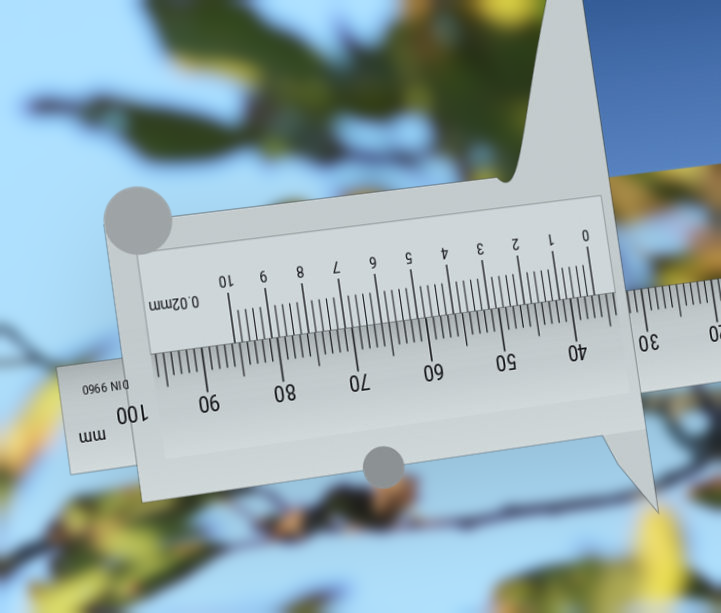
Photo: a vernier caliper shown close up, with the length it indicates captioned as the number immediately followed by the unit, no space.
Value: 36.6mm
